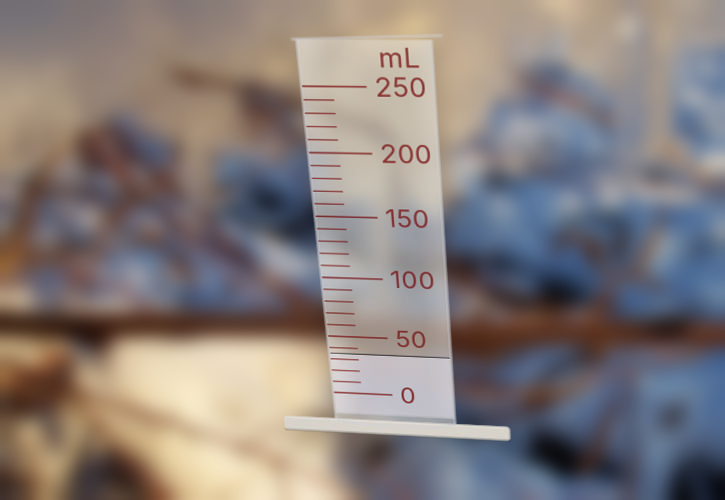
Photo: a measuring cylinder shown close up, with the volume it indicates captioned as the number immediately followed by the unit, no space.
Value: 35mL
